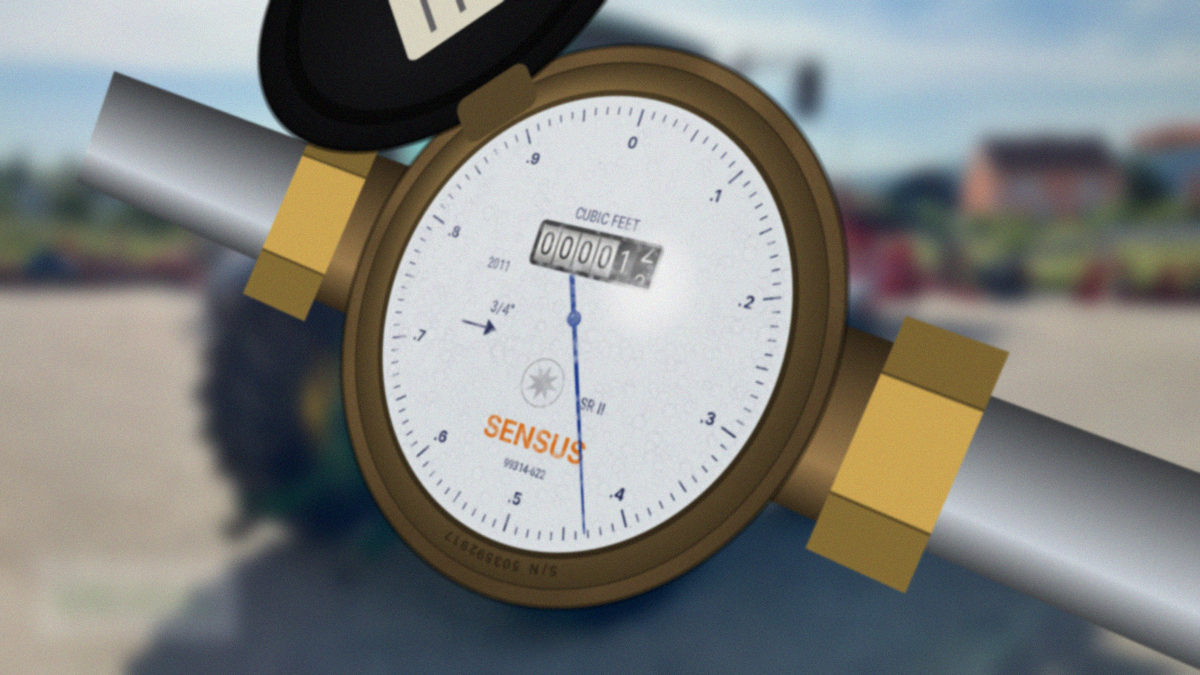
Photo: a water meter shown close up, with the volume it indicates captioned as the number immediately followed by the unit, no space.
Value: 12.43ft³
